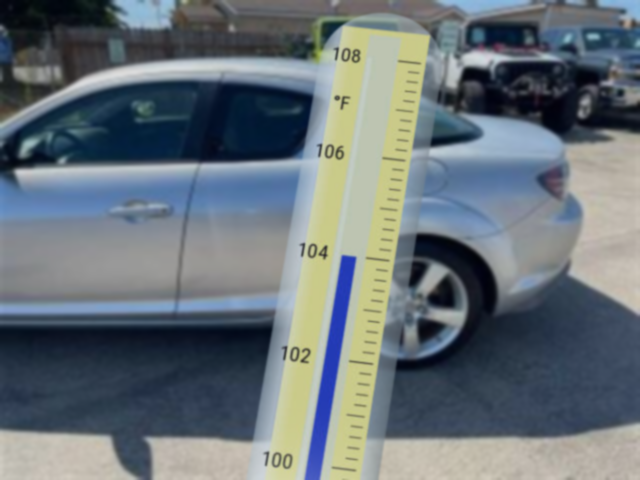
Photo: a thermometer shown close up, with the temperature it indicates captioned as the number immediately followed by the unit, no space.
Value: 104°F
